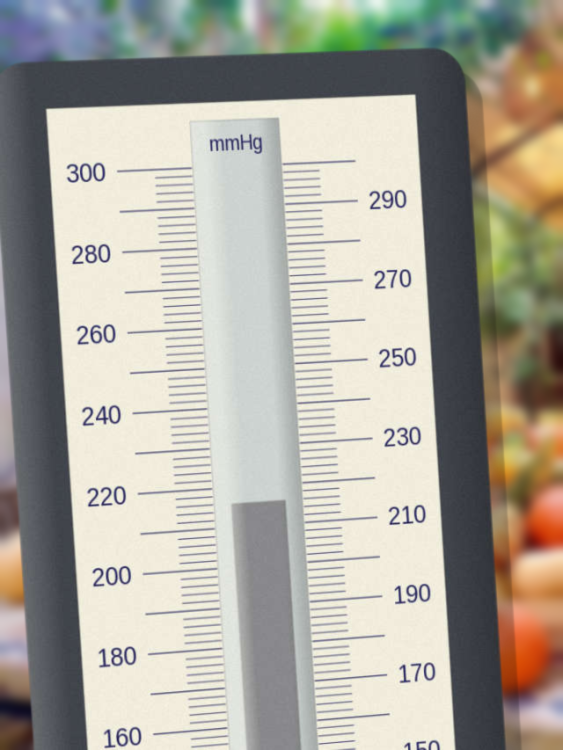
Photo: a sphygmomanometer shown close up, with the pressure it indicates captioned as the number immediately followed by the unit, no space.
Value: 216mmHg
